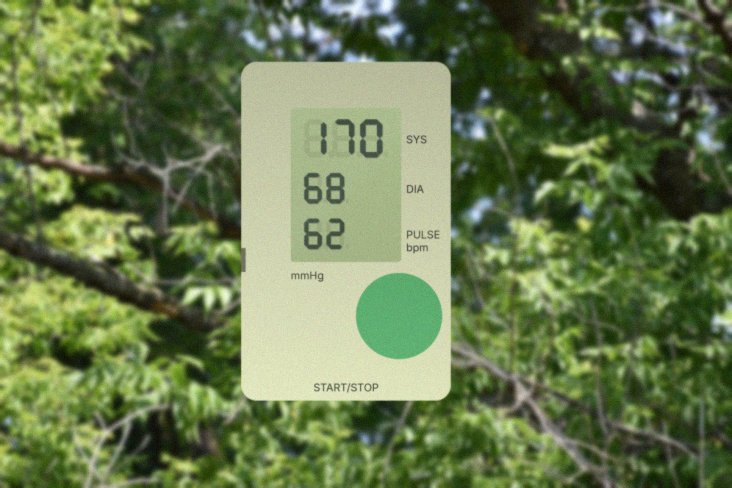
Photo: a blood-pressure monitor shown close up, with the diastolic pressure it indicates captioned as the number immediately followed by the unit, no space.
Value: 68mmHg
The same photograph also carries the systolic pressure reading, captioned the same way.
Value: 170mmHg
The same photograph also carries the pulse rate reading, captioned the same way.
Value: 62bpm
